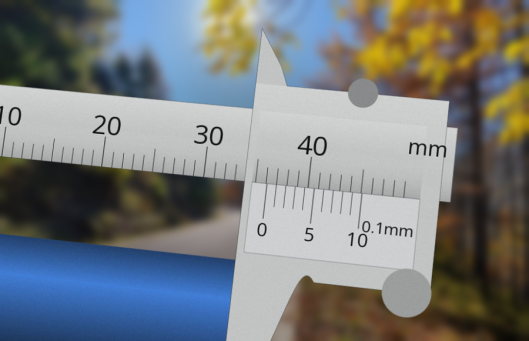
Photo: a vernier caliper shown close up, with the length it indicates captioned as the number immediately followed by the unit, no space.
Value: 36.1mm
